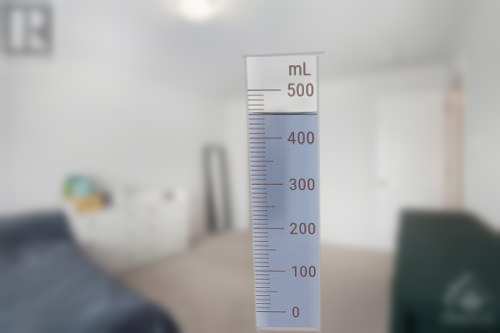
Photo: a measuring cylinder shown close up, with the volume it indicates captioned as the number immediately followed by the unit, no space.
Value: 450mL
